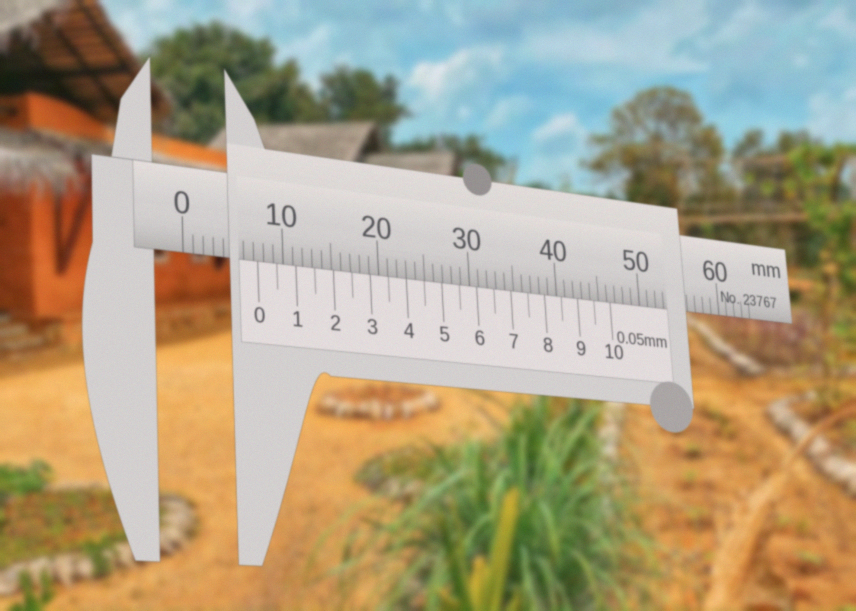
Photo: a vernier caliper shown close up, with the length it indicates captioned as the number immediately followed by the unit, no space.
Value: 7.4mm
